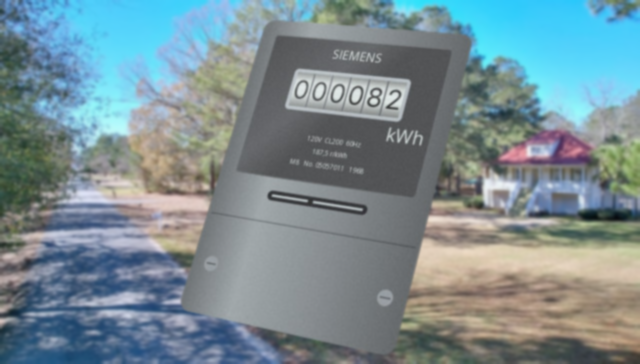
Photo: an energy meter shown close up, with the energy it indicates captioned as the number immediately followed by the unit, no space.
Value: 82kWh
